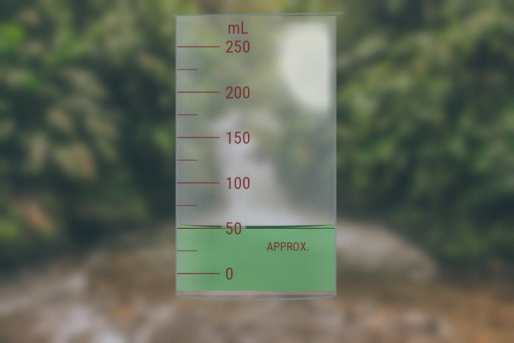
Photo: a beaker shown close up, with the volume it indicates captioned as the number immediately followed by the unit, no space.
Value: 50mL
